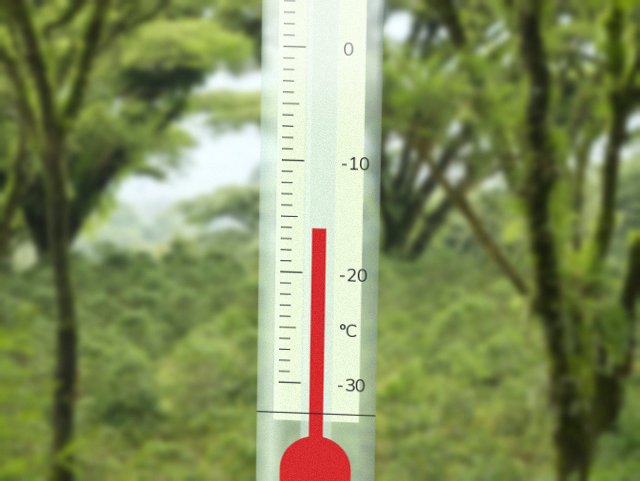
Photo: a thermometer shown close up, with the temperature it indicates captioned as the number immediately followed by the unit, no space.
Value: -16°C
